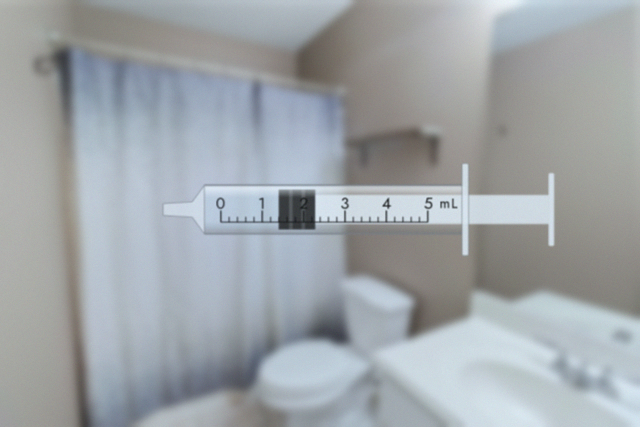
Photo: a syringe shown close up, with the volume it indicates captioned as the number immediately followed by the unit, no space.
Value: 1.4mL
